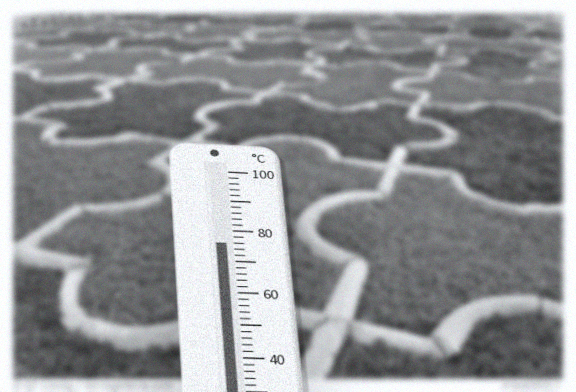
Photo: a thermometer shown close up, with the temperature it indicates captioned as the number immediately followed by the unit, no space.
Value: 76°C
